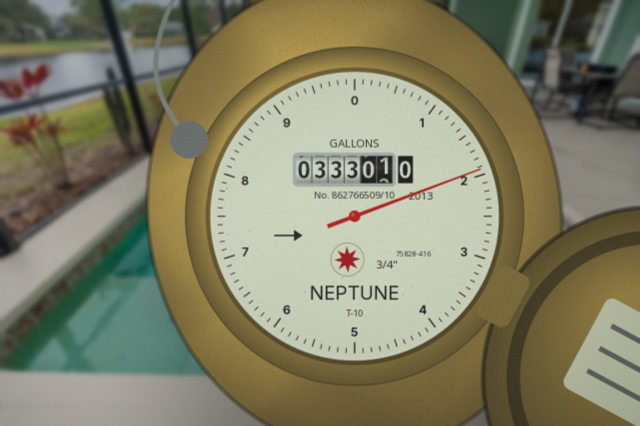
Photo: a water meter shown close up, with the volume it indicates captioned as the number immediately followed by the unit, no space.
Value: 333011.9gal
